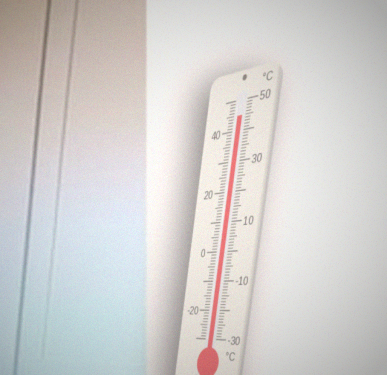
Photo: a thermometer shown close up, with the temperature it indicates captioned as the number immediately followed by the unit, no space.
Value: 45°C
